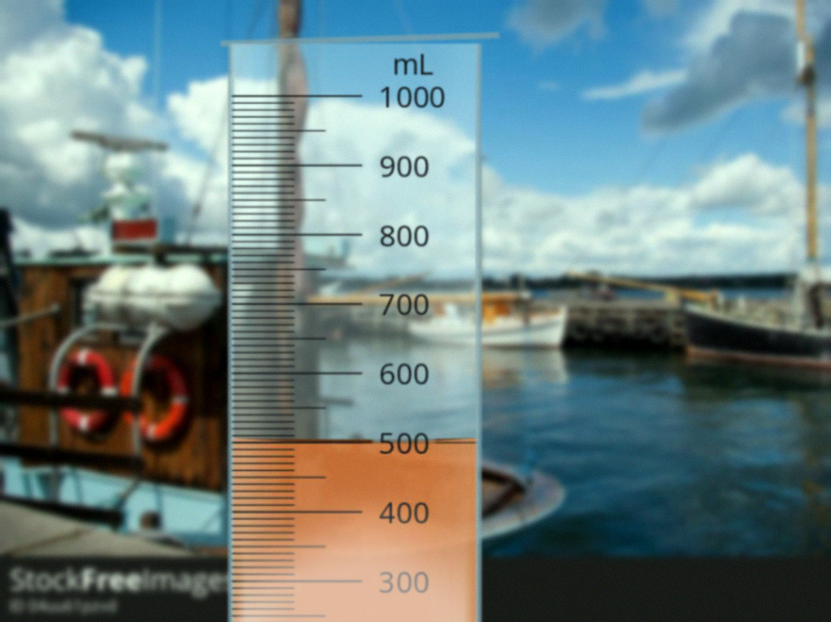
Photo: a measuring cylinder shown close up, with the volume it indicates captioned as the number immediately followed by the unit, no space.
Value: 500mL
